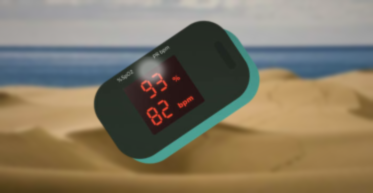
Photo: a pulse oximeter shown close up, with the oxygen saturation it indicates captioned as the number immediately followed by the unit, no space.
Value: 93%
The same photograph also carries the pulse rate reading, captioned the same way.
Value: 82bpm
